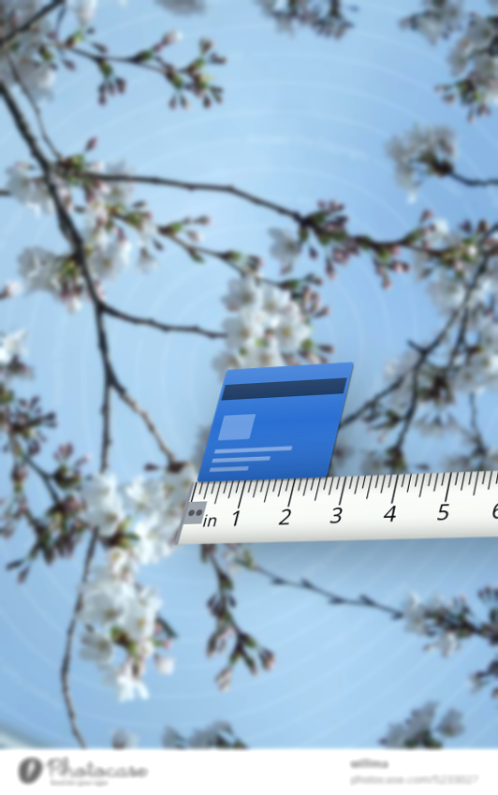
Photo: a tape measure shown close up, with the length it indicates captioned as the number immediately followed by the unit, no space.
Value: 2.625in
